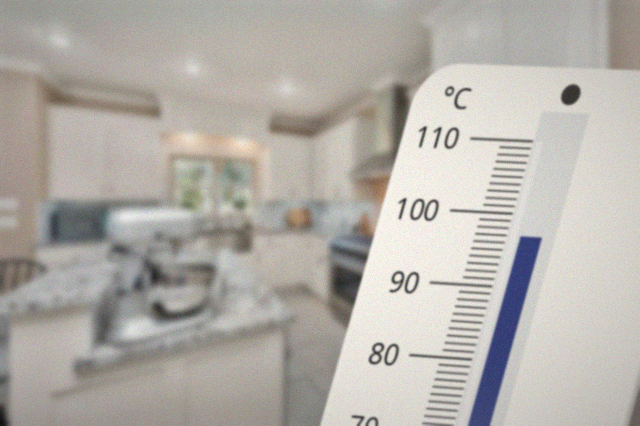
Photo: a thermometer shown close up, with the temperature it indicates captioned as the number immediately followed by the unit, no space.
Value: 97°C
